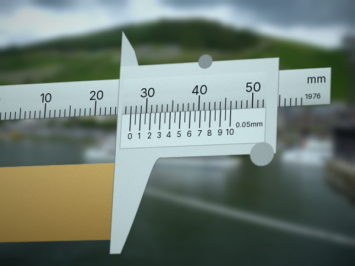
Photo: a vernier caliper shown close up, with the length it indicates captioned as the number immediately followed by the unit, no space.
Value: 27.0mm
